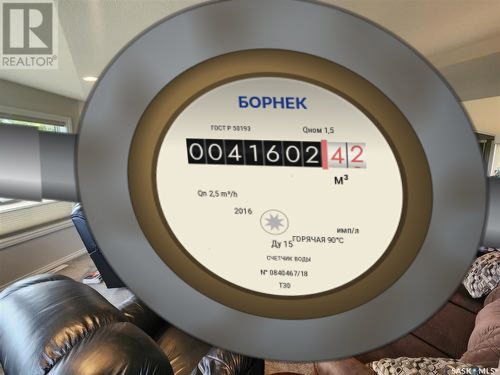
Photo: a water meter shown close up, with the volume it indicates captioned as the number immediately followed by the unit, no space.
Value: 41602.42m³
